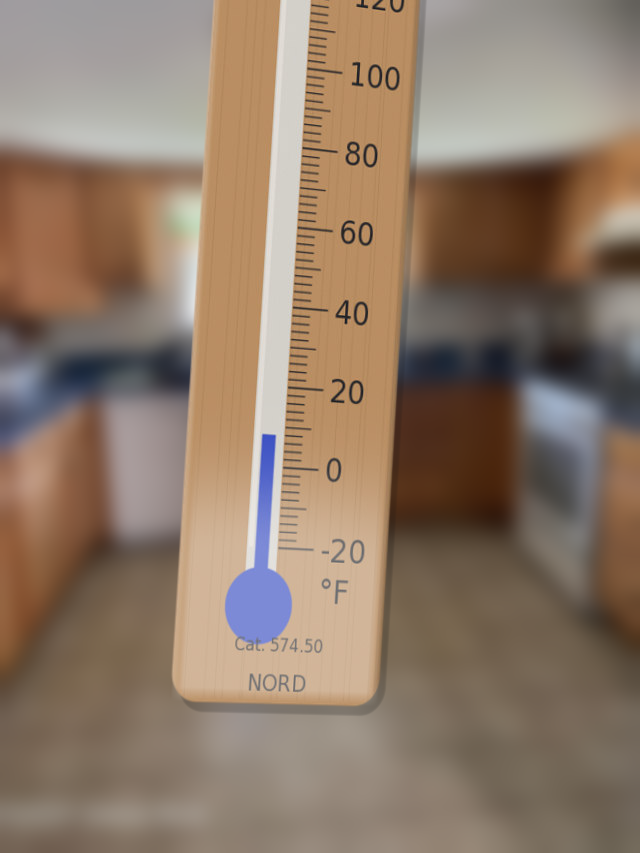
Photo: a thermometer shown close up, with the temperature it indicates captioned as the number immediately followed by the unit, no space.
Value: 8°F
